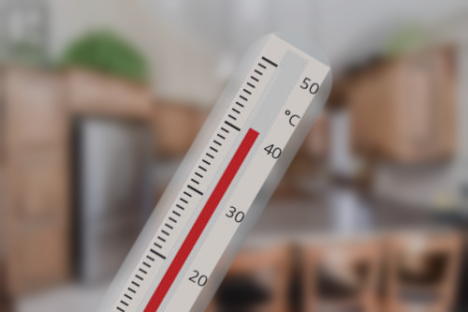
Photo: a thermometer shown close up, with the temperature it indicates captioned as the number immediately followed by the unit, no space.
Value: 41°C
